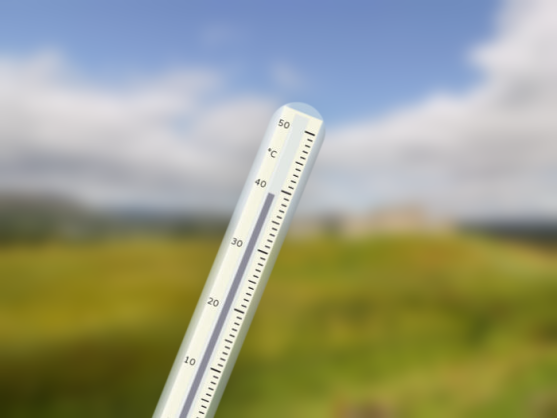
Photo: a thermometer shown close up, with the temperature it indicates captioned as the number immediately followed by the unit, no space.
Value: 39°C
